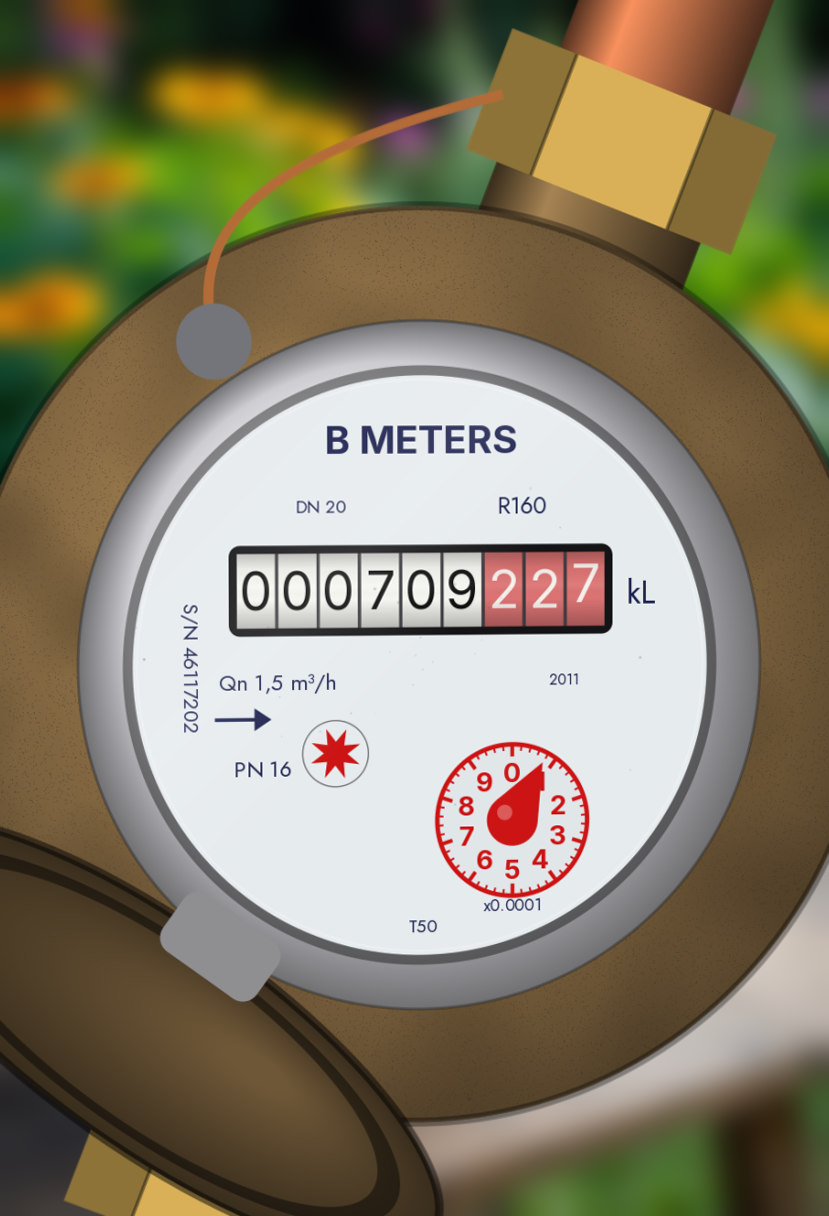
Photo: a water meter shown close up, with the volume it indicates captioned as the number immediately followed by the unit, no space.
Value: 709.2270kL
